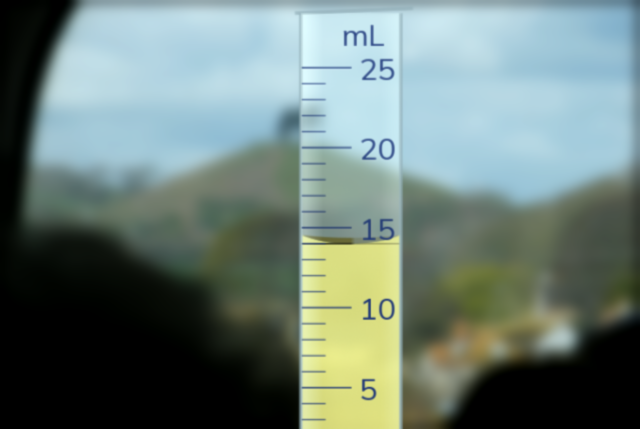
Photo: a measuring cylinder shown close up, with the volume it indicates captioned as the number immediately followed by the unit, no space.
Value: 14mL
